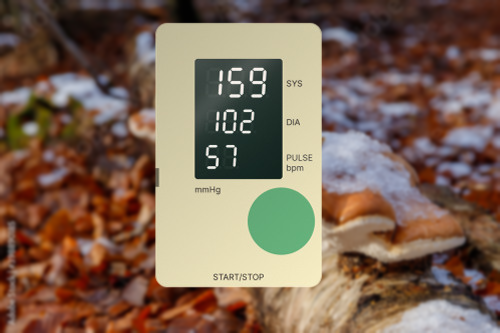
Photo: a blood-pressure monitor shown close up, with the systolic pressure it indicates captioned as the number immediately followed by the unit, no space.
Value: 159mmHg
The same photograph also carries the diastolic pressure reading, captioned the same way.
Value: 102mmHg
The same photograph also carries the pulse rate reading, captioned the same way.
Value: 57bpm
